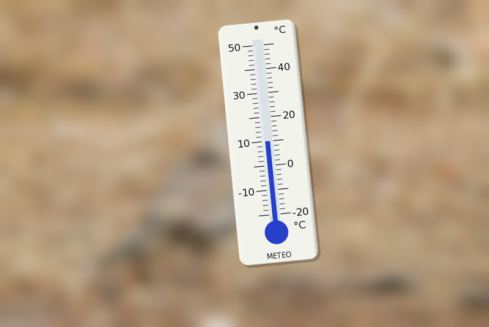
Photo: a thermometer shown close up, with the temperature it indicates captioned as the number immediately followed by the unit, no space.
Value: 10°C
